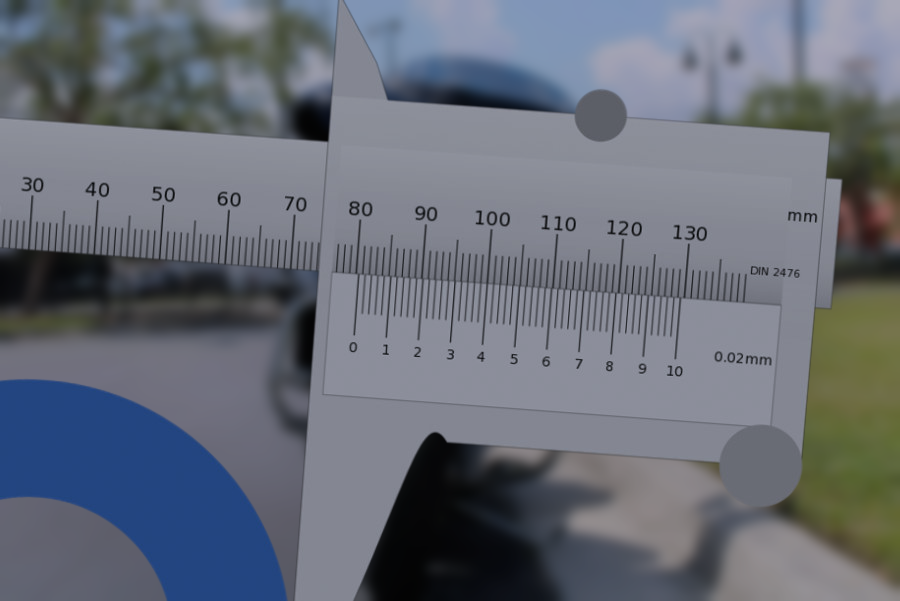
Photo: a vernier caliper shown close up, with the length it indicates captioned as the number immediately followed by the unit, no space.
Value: 80.4mm
